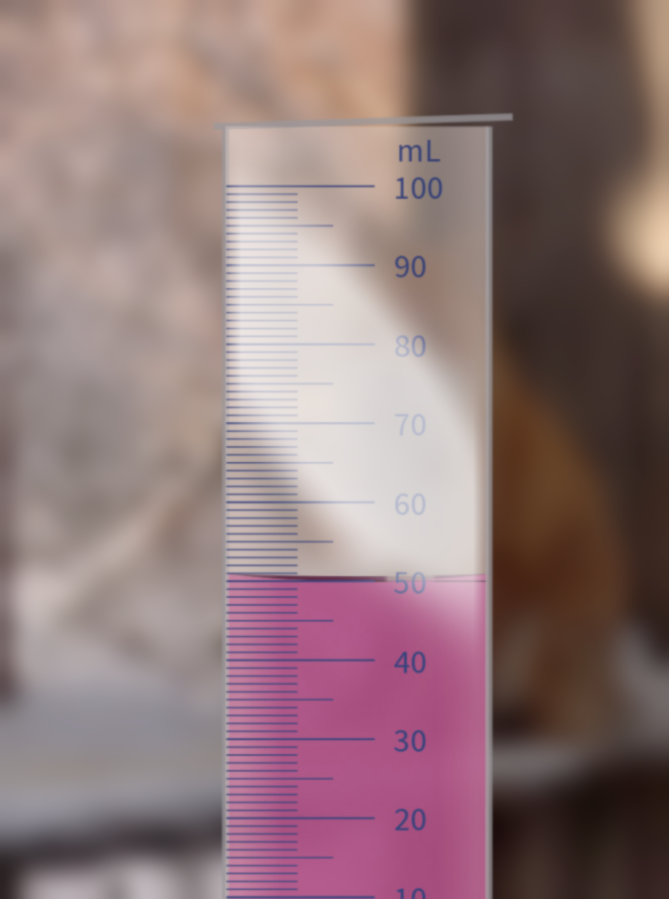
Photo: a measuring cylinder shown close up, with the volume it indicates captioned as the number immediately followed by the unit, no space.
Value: 50mL
